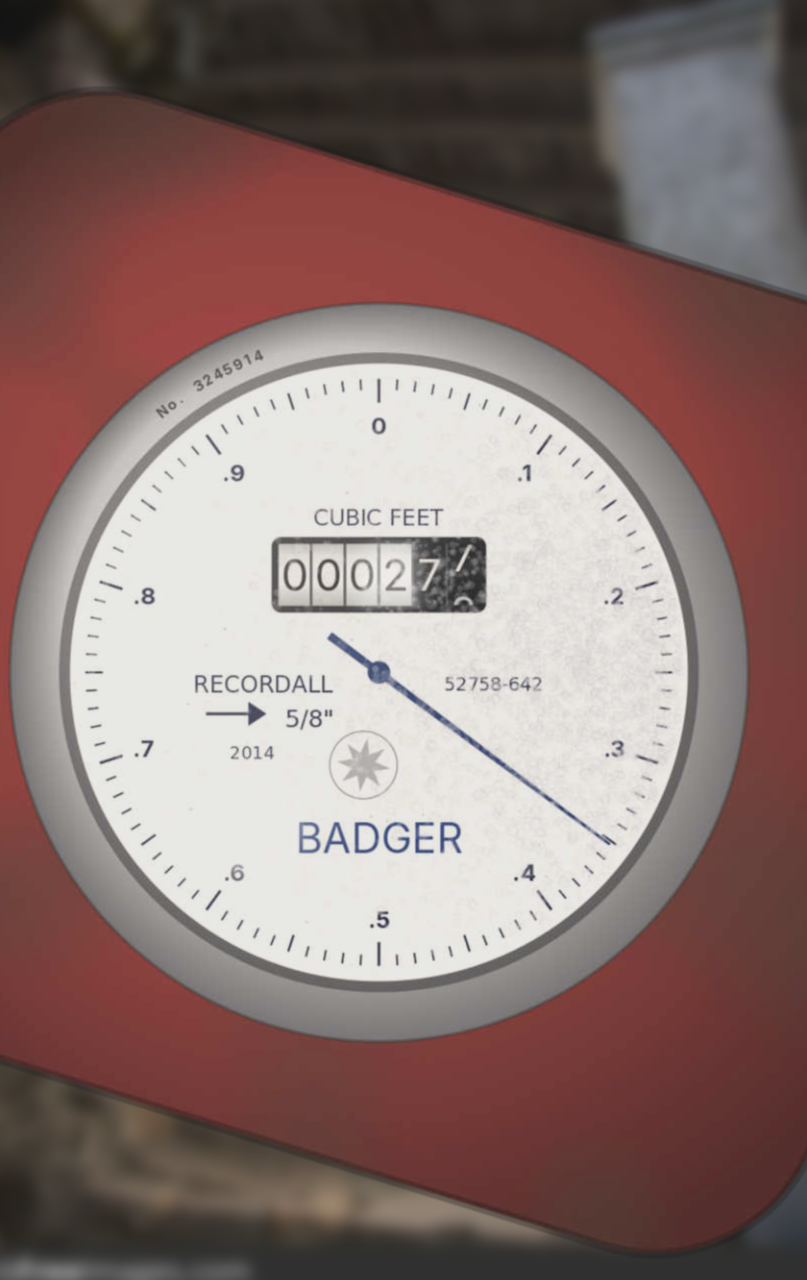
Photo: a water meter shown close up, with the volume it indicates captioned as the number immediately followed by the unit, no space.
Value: 277.35ft³
